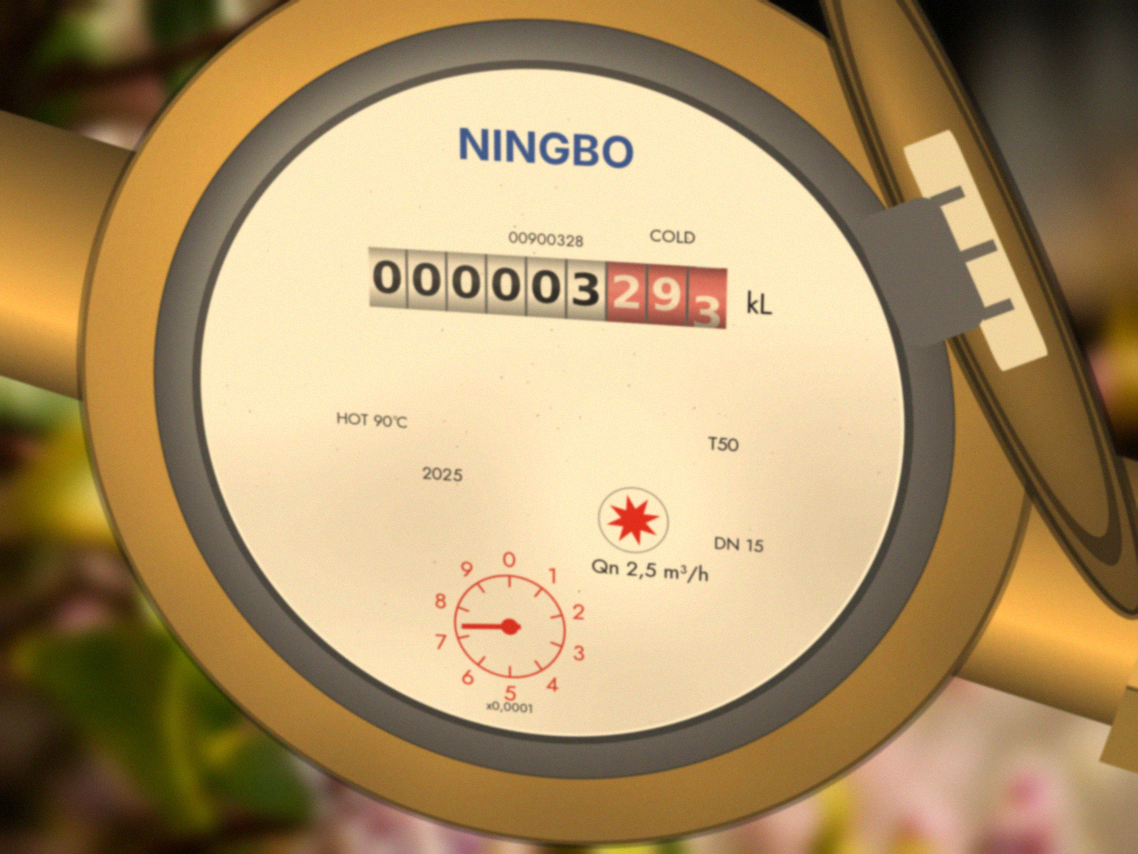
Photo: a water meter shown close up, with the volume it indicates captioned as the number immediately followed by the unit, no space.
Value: 3.2927kL
